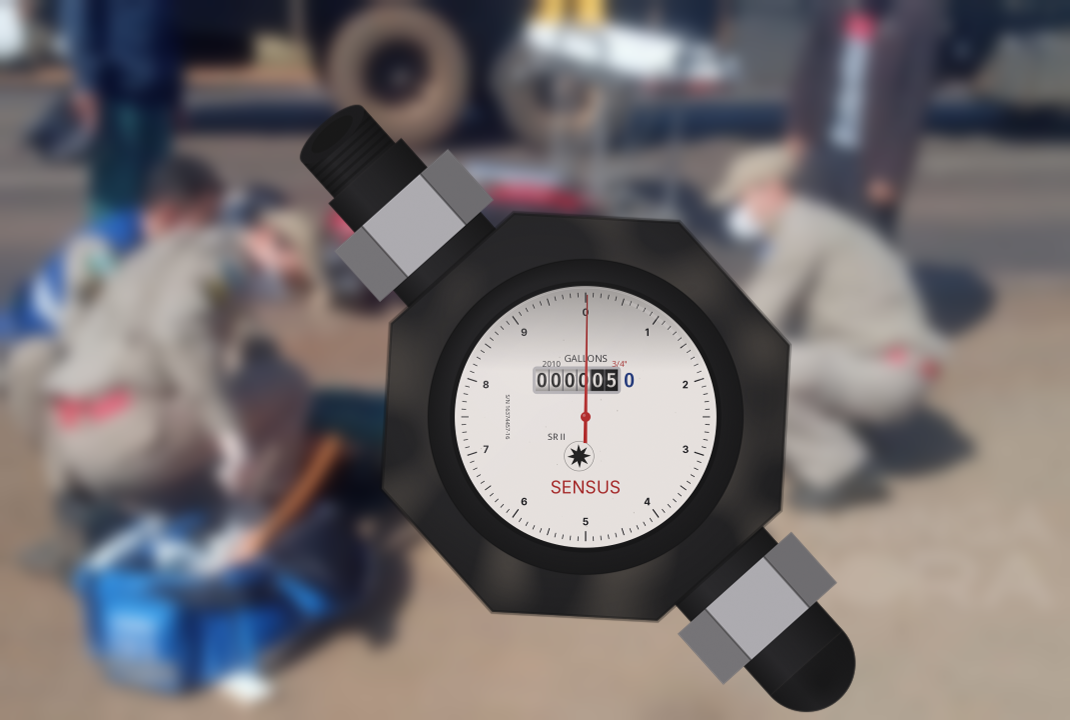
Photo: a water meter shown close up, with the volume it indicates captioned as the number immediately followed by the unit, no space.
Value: 50.0gal
